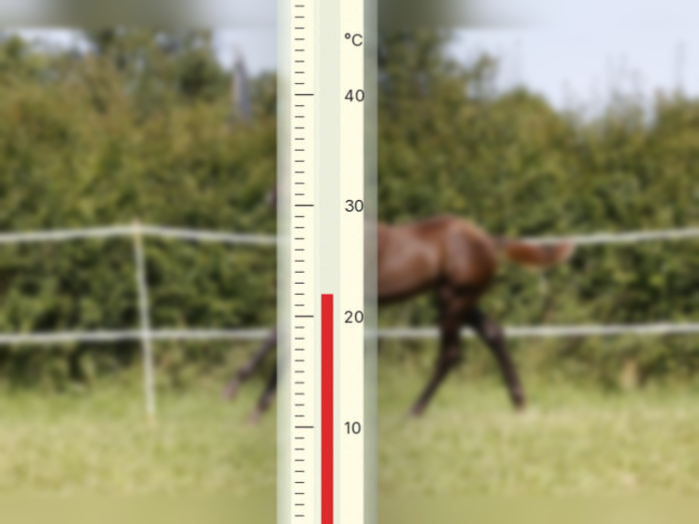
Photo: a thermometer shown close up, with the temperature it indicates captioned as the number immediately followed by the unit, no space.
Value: 22°C
